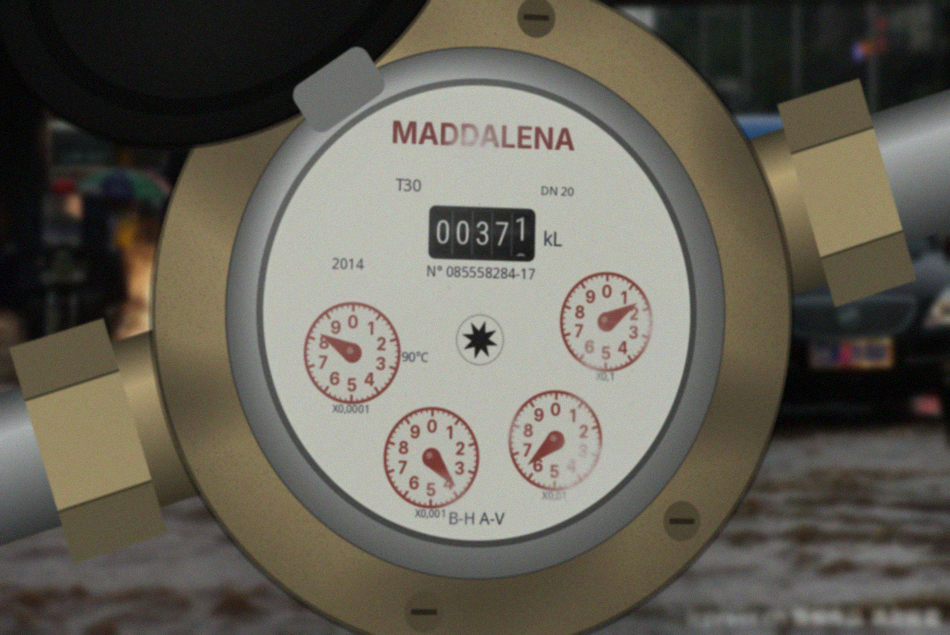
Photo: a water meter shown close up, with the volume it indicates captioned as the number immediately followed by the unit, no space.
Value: 371.1638kL
